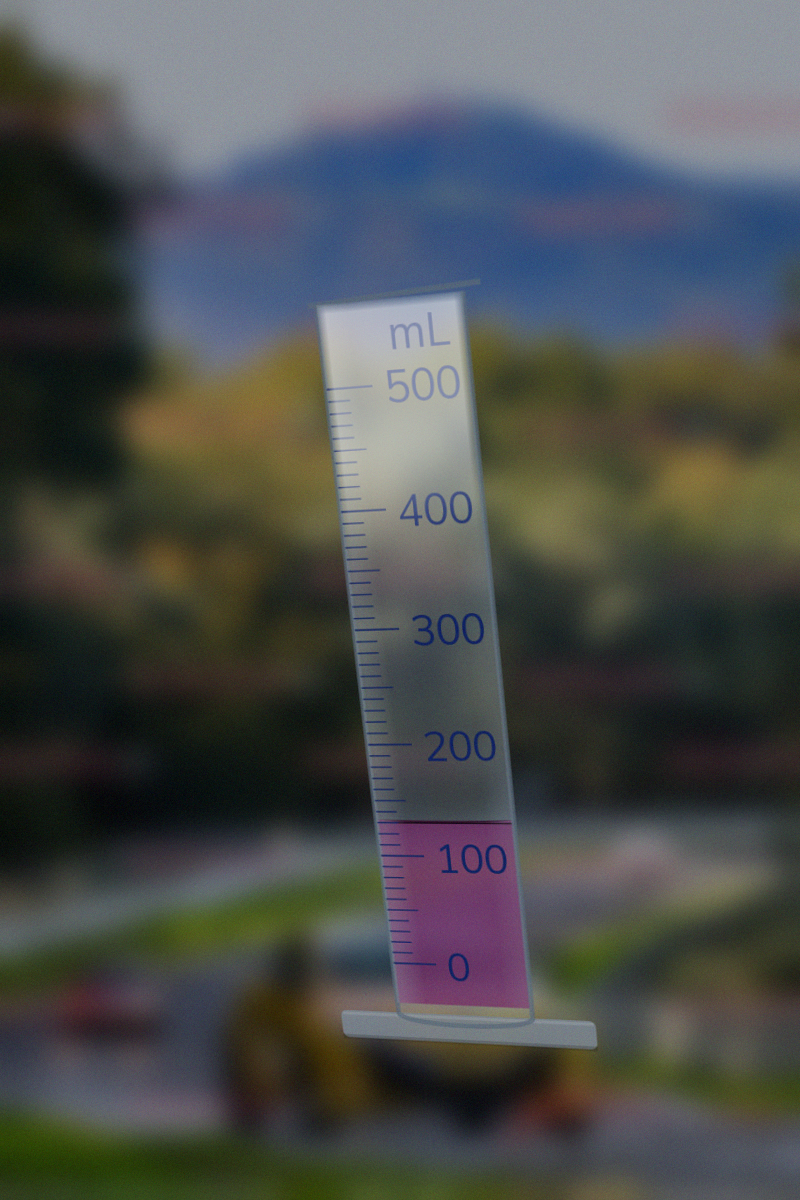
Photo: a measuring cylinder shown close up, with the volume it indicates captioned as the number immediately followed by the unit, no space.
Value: 130mL
